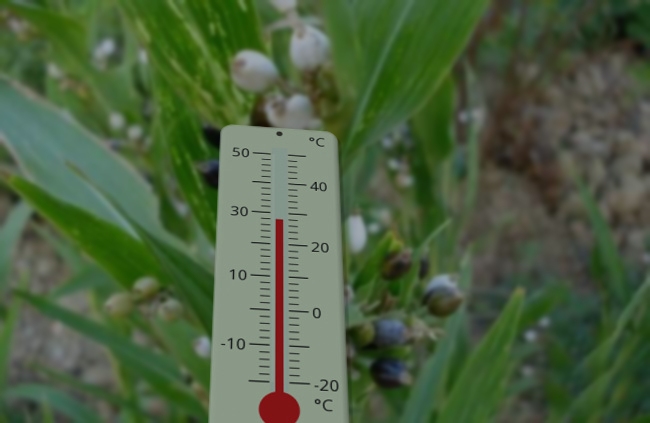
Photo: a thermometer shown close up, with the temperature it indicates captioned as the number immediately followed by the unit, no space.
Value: 28°C
